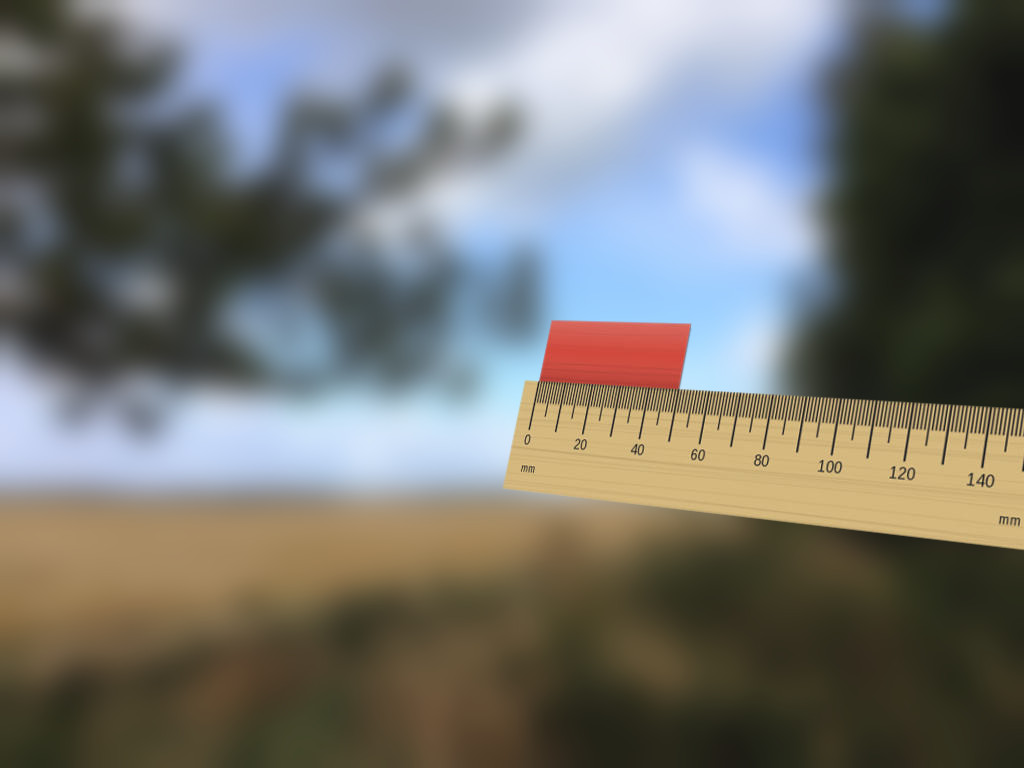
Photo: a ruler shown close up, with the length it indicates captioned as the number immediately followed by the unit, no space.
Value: 50mm
